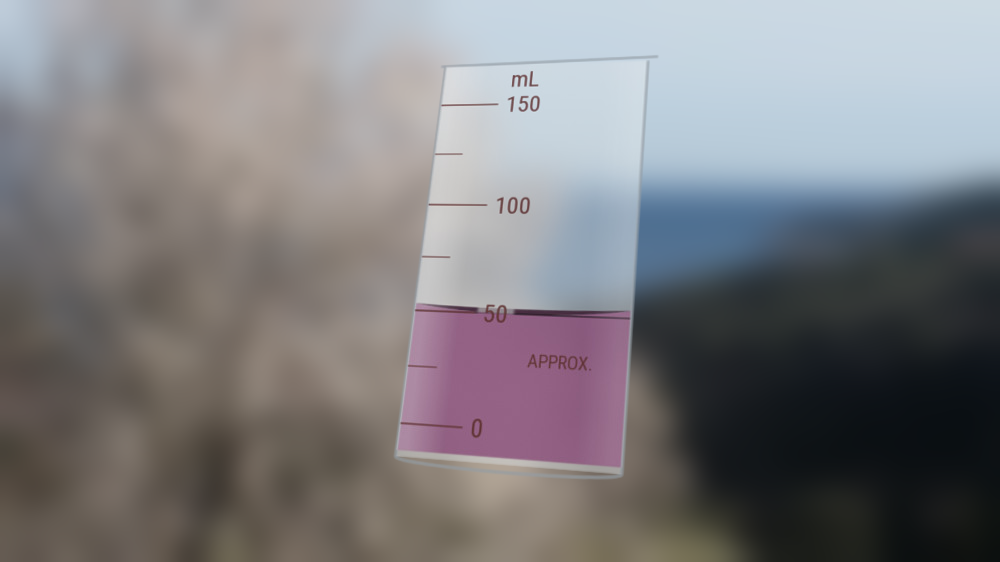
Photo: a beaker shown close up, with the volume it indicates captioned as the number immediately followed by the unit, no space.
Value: 50mL
